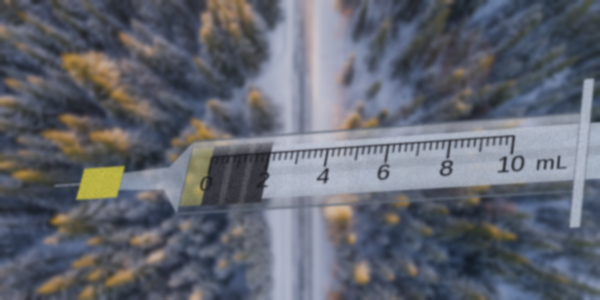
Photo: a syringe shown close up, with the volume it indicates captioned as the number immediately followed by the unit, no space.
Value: 0mL
